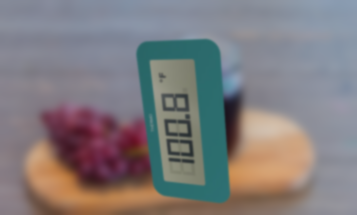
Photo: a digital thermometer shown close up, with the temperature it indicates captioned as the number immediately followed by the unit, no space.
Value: 100.8°F
